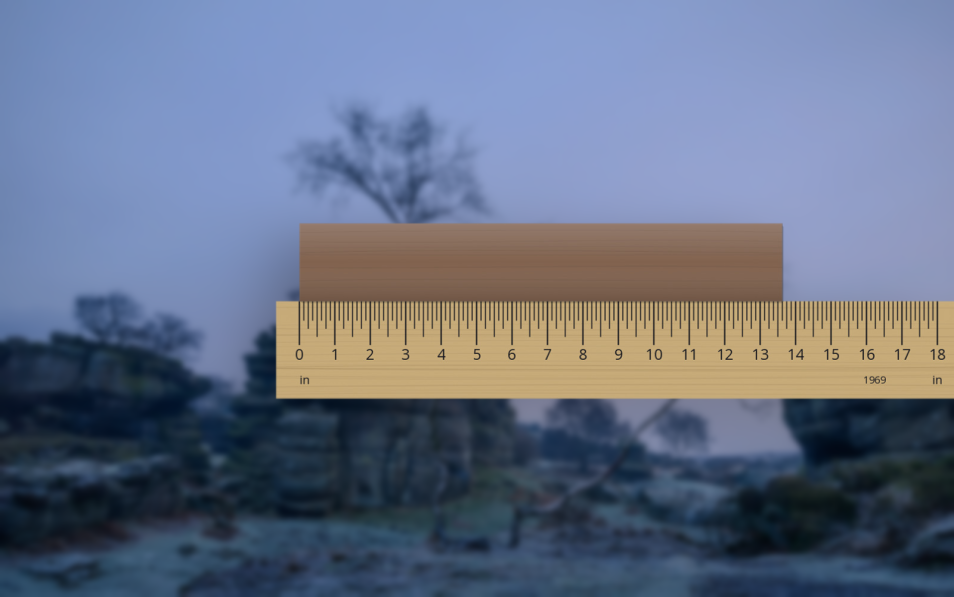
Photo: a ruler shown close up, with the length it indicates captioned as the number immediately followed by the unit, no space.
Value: 13.625in
